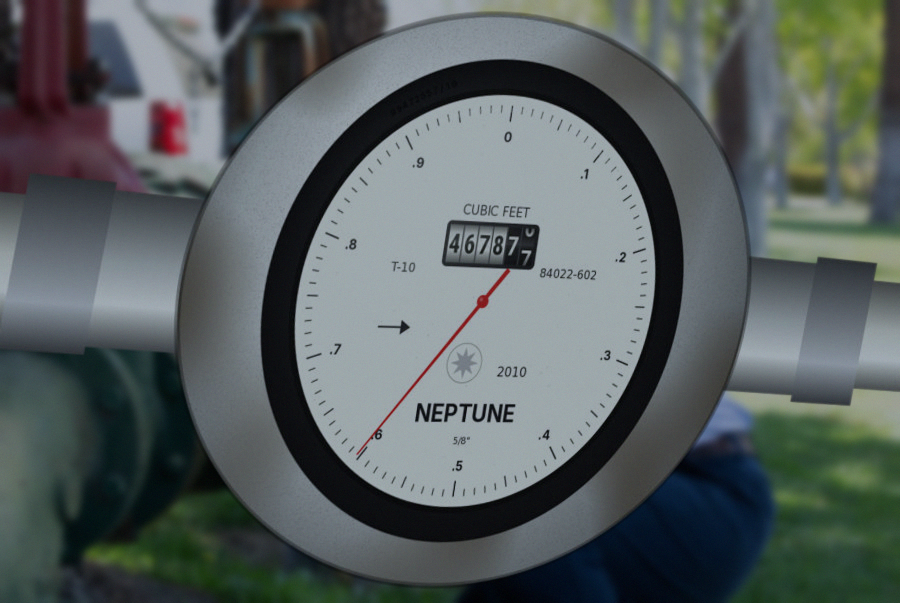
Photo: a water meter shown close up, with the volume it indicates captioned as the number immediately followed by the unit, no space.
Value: 467876.60ft³
